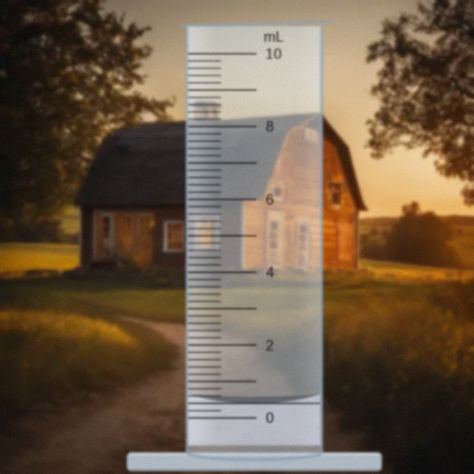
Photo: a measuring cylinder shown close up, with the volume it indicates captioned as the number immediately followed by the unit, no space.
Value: 0.4mL
